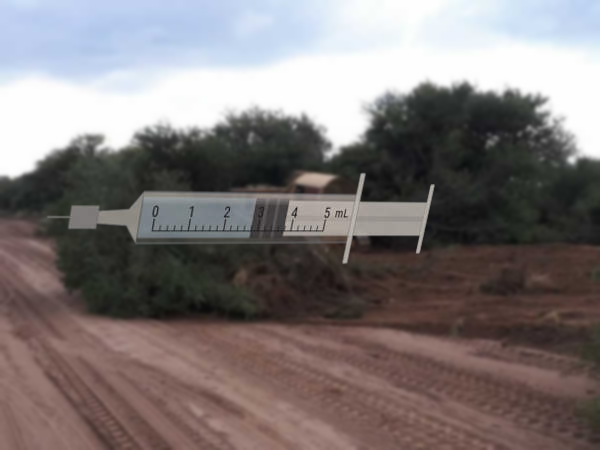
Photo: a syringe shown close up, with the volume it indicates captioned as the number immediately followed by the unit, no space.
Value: 2.8mL
